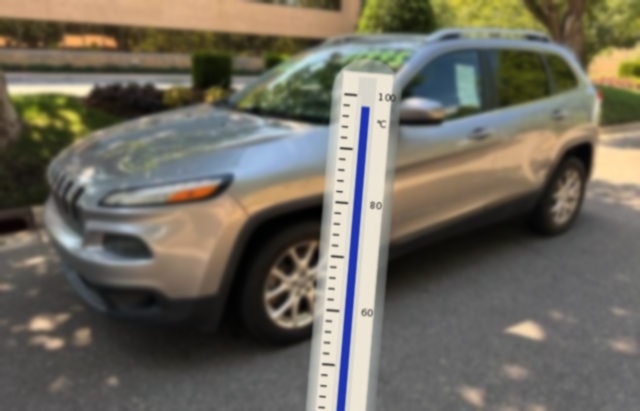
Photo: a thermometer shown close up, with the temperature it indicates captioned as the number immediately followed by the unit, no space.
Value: 98°C
